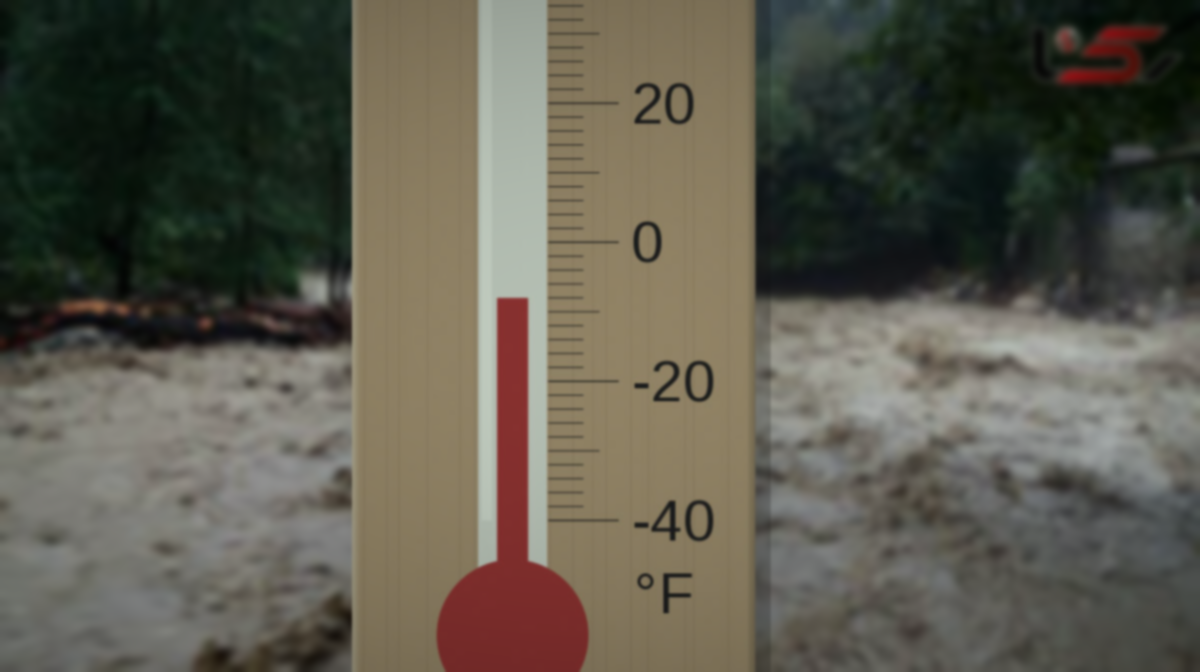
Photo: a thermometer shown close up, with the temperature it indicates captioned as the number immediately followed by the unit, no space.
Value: -8°F
